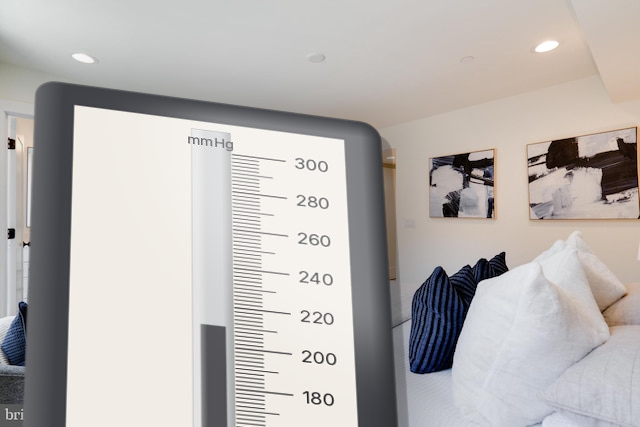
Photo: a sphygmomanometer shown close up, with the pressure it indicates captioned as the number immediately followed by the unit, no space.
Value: 210mmHg
